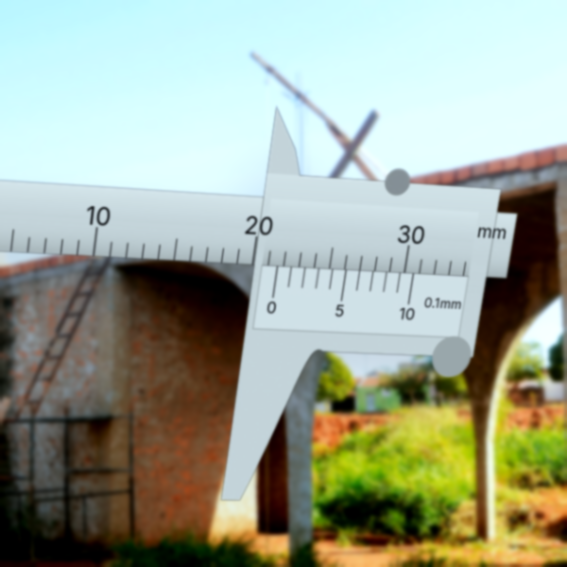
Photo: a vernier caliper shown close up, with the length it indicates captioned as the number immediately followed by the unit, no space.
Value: 21.6mm
